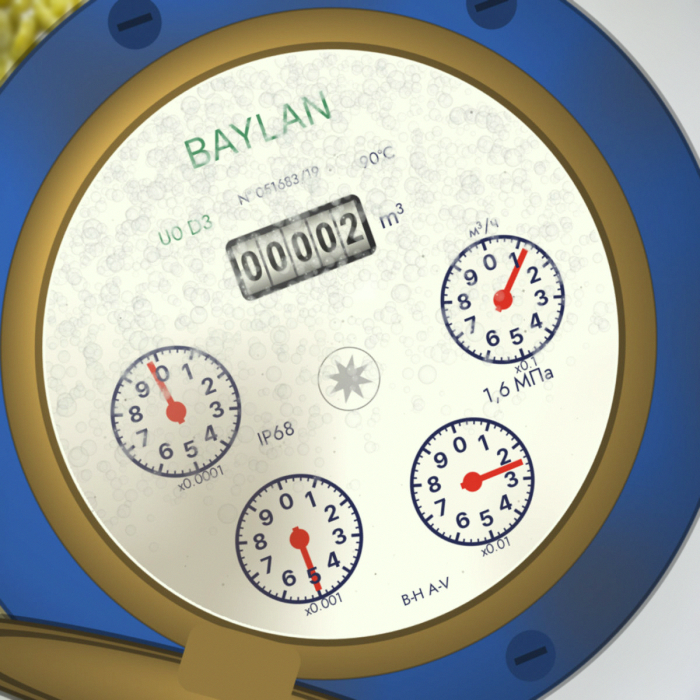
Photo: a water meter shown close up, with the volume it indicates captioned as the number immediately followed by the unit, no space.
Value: 2.1249m³
